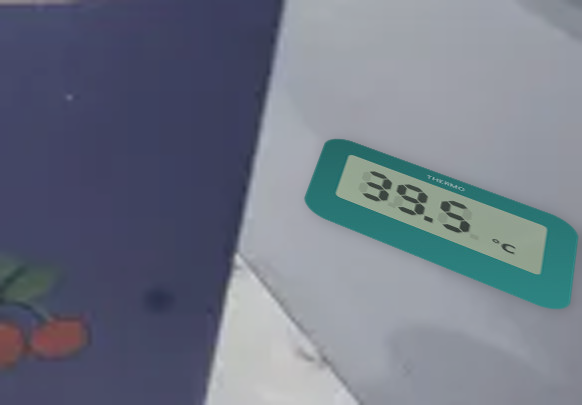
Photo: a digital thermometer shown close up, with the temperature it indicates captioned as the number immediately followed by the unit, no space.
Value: 39.5°C
